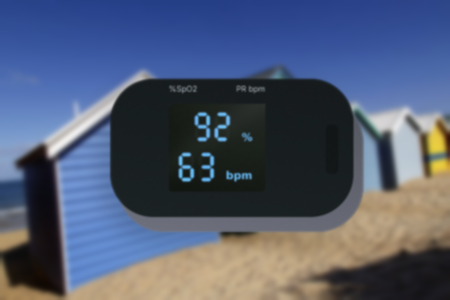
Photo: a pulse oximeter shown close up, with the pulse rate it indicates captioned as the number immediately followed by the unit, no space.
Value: 63bpm
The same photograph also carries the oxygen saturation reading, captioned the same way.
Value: 92%
